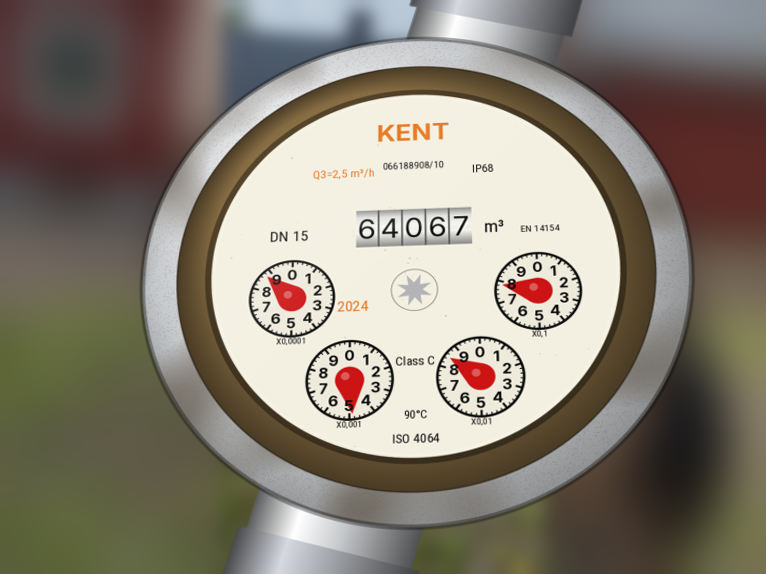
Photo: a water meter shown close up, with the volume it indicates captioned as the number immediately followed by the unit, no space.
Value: 64067.7848m³
